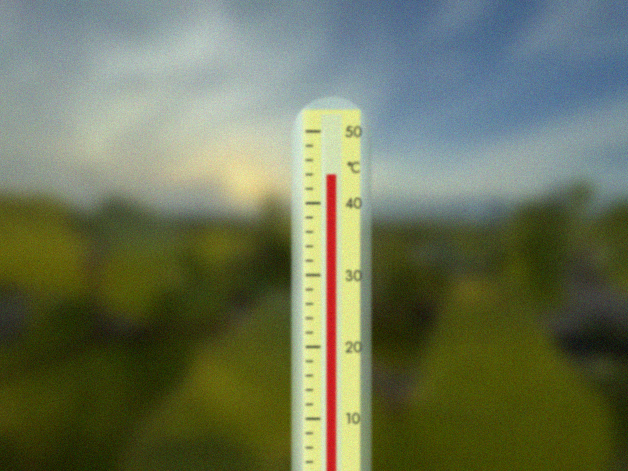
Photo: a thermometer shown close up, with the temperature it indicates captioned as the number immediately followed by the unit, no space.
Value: 44°C
